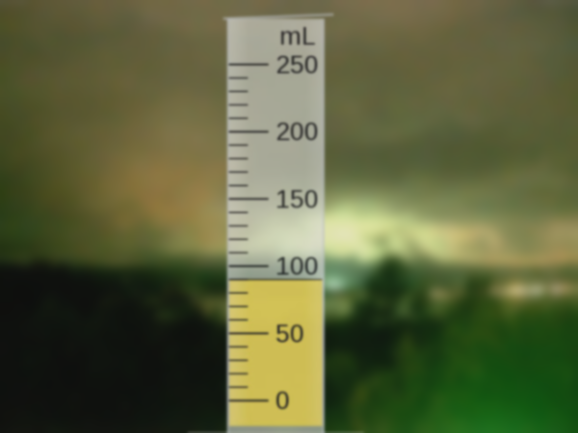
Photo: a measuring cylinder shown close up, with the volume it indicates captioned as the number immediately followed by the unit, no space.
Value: 90mL
